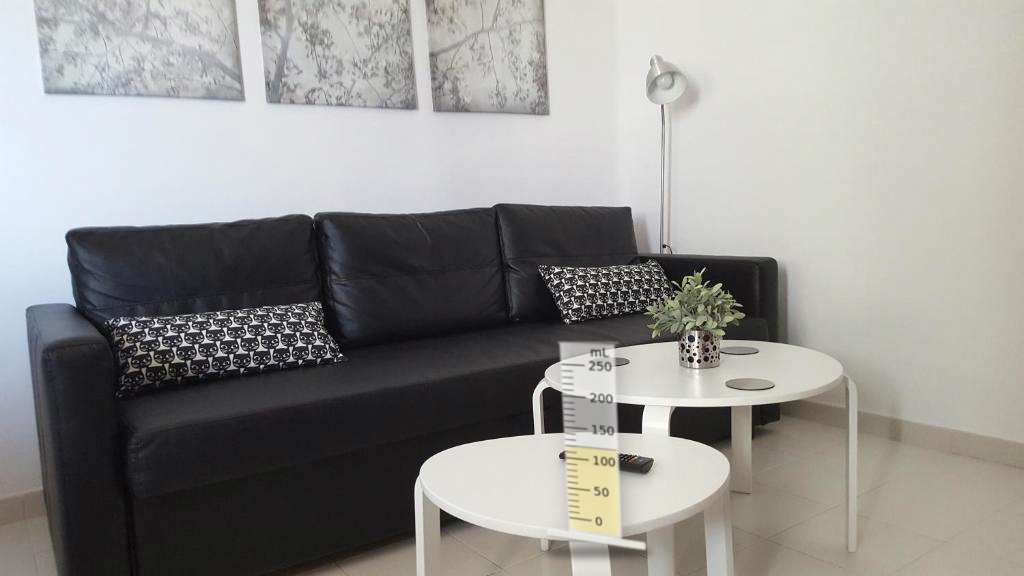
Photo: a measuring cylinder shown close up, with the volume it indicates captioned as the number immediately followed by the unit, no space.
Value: 120mL
